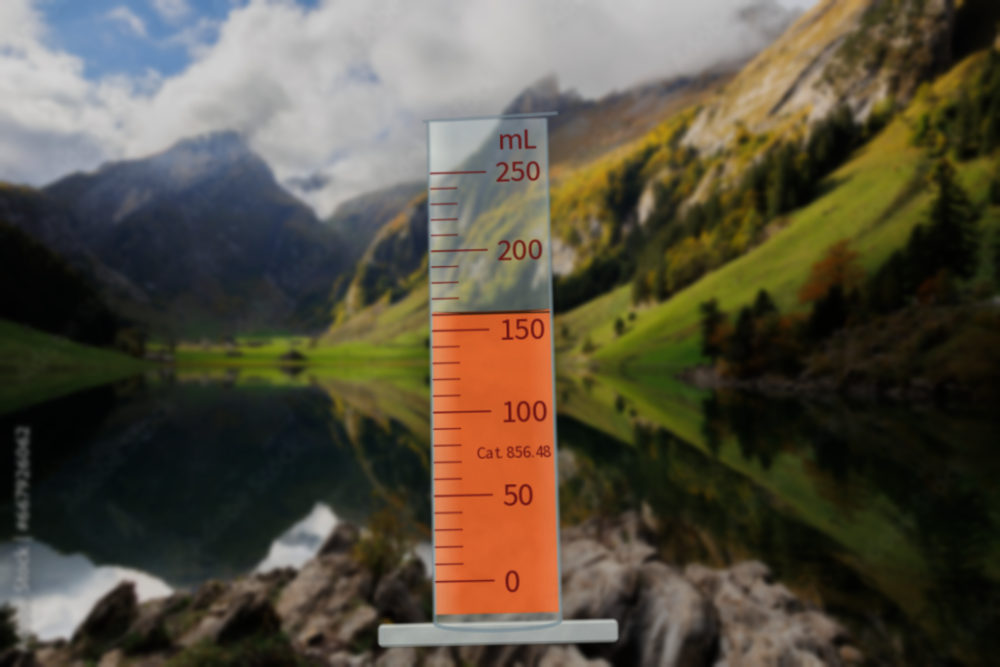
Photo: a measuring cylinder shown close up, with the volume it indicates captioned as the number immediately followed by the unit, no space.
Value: 160mL
